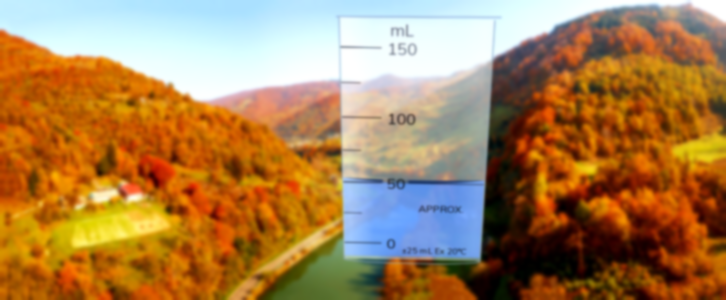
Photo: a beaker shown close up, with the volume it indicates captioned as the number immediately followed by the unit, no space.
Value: 50mL
